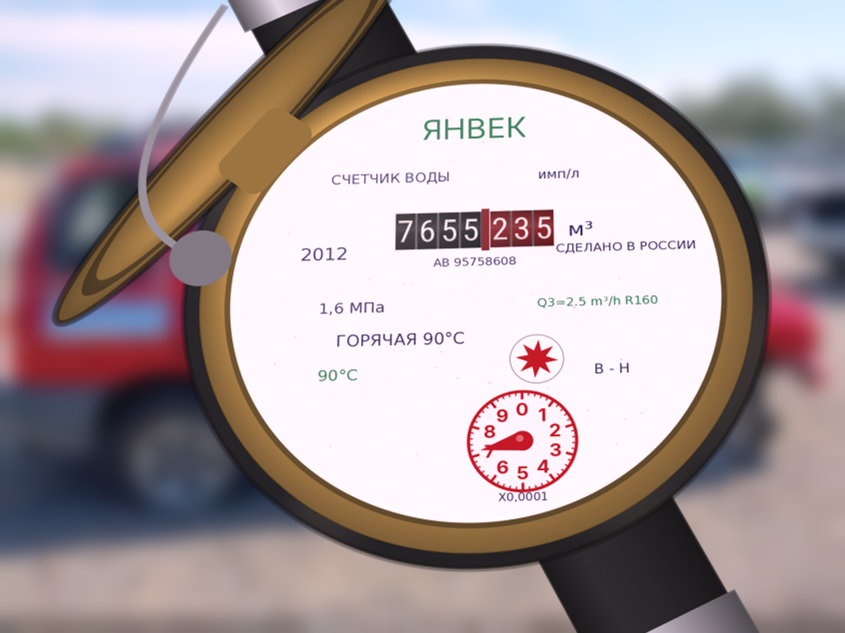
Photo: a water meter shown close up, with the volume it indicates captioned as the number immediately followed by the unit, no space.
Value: 7655.2357m³
